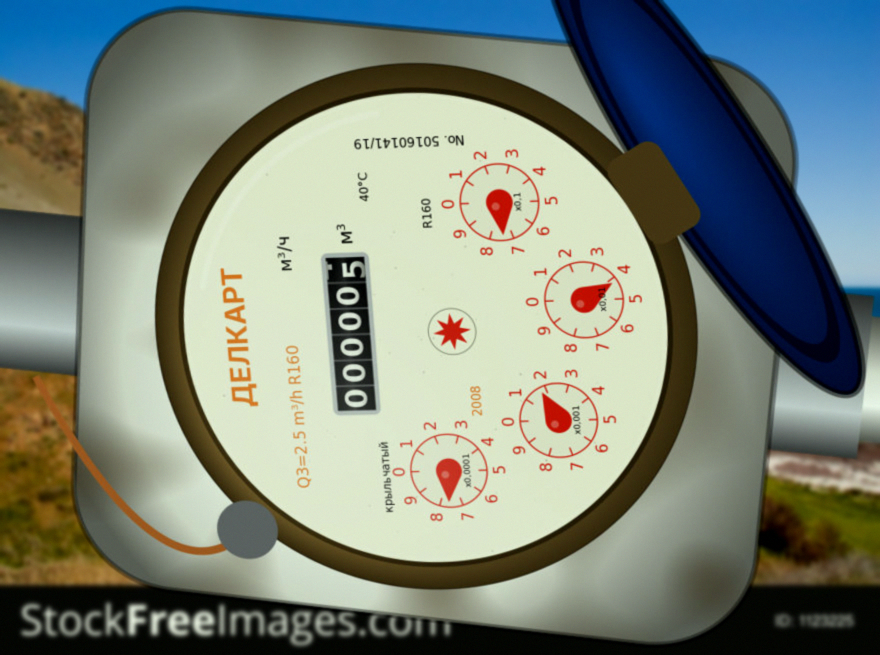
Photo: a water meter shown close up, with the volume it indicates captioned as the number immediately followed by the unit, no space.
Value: 4.7417m³
